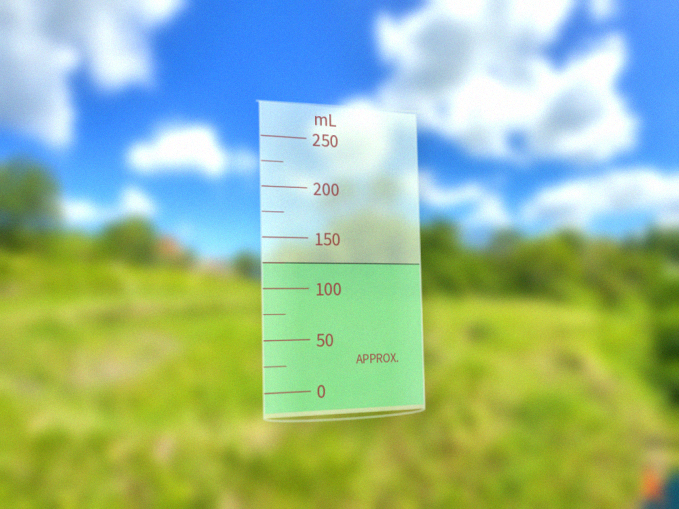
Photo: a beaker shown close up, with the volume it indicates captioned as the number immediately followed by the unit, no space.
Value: 125mL
